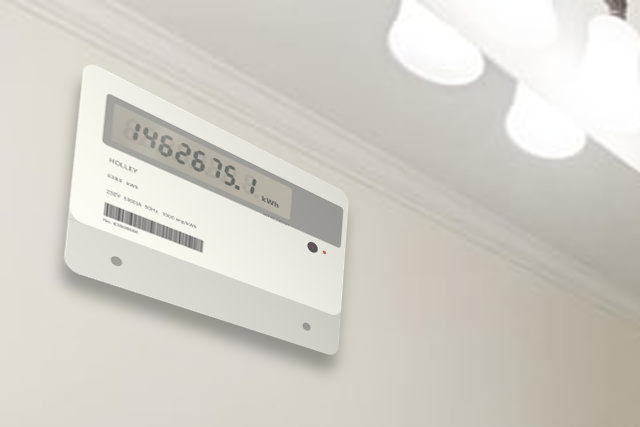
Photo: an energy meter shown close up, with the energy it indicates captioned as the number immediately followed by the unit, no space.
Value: 1462675.1kWh
